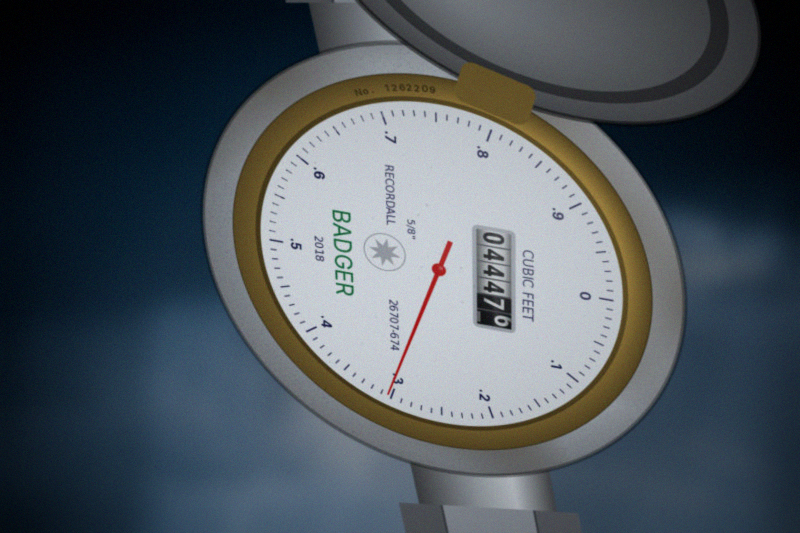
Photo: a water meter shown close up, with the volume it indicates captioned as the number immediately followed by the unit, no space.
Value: 44476.30ft³
